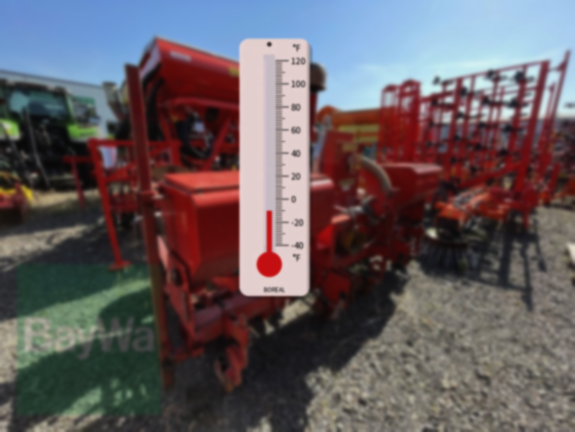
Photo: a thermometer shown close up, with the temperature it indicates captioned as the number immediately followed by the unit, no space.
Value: -10°F
